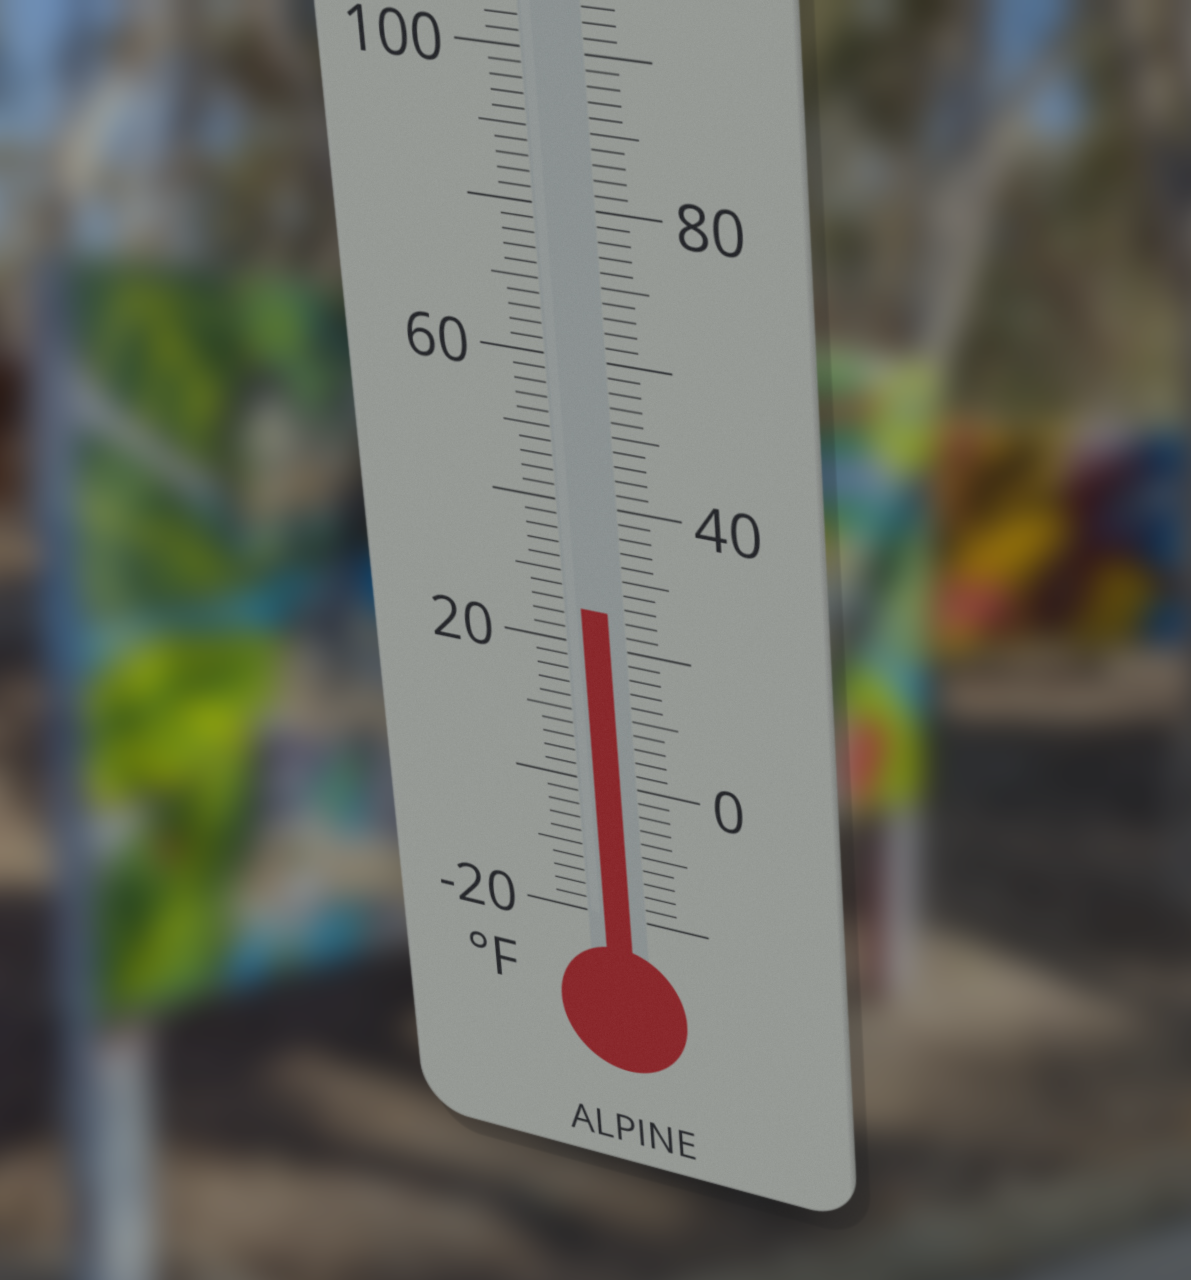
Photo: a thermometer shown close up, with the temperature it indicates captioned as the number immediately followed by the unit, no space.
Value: 25°F
